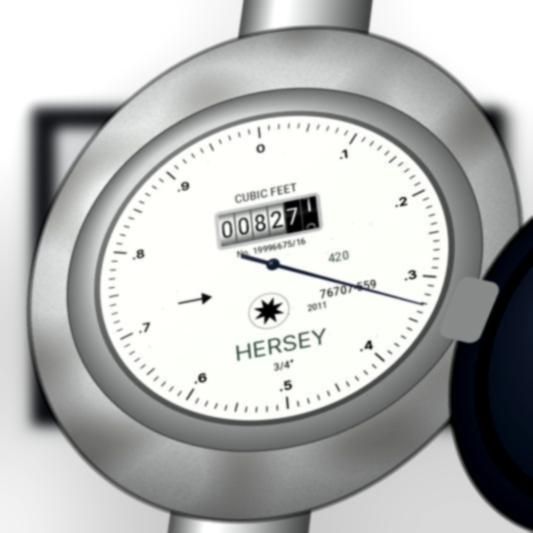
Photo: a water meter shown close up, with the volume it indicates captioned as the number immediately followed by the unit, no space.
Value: 8271.33ft³
